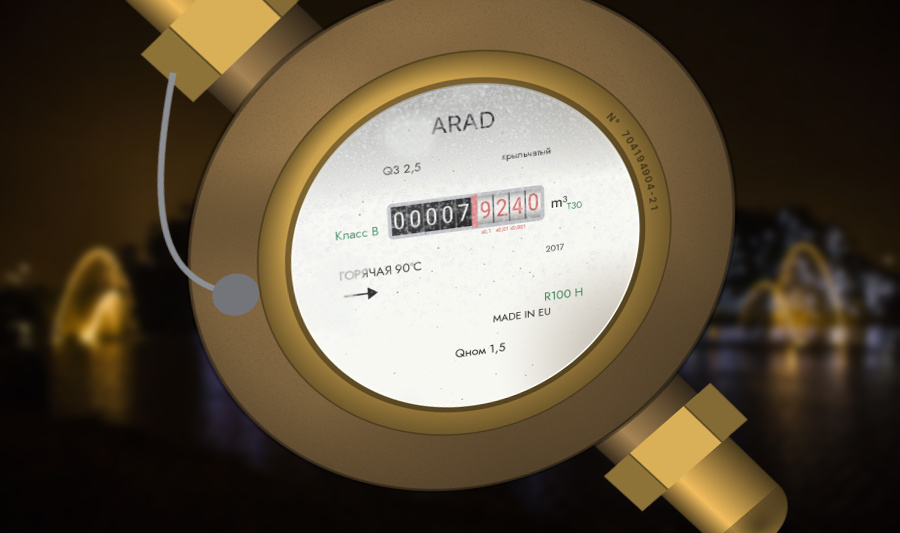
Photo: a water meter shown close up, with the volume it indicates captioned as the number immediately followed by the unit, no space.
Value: 7.9240m³
